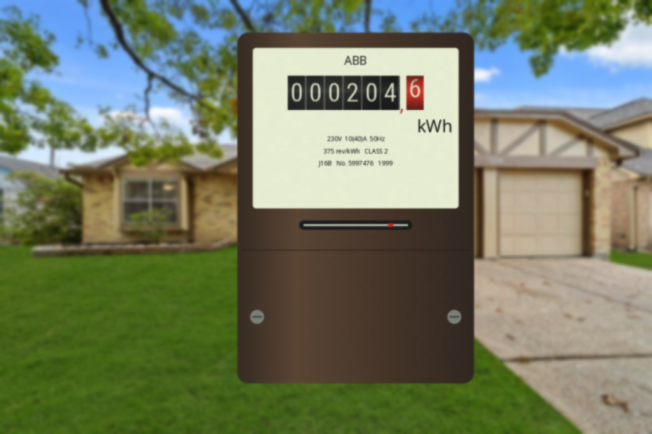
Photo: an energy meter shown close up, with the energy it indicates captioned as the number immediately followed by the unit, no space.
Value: 204.6kWh
